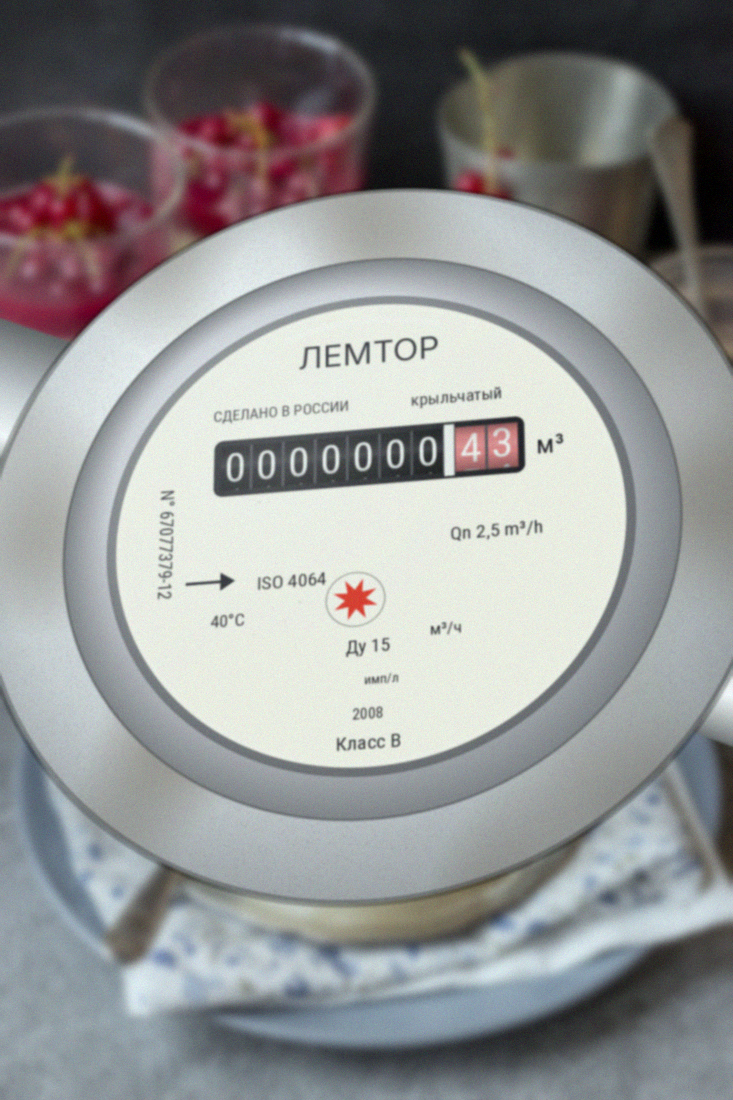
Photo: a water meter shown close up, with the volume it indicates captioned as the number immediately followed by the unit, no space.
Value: 0.43m³
